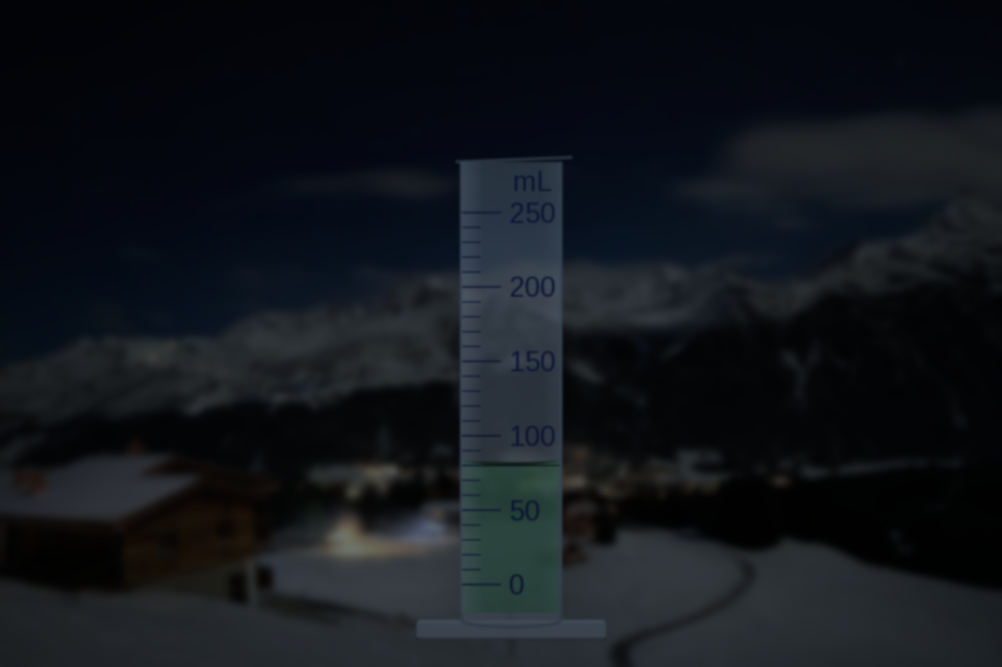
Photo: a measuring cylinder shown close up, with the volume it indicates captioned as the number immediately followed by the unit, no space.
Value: 80mL
